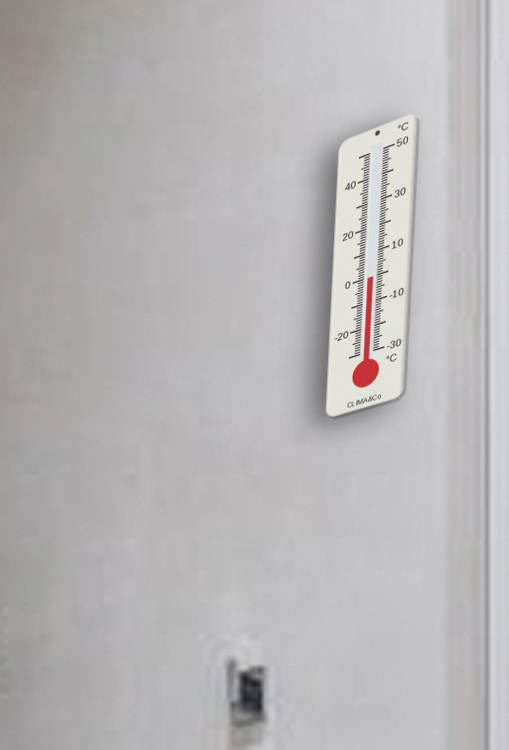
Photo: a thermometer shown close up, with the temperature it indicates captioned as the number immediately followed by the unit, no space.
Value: 0°C
